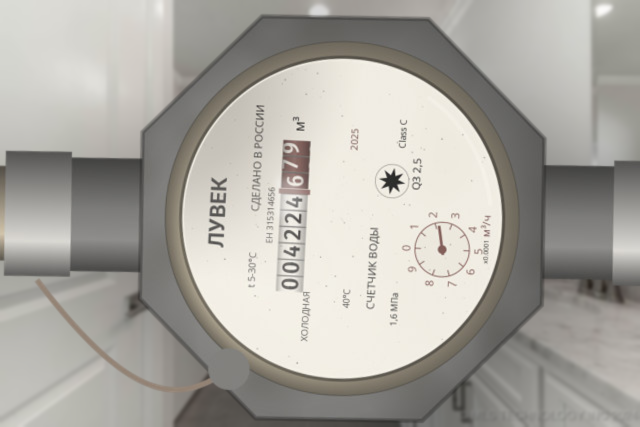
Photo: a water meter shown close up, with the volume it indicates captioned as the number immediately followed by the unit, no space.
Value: 4224.6792m³
